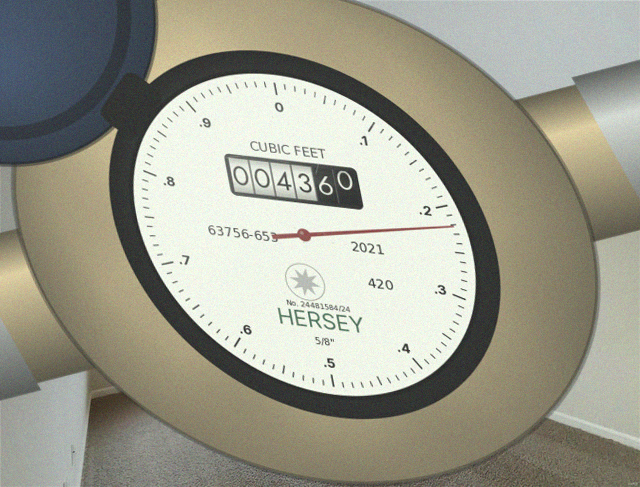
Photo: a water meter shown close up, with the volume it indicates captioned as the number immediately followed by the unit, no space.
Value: 4360.22ft³
